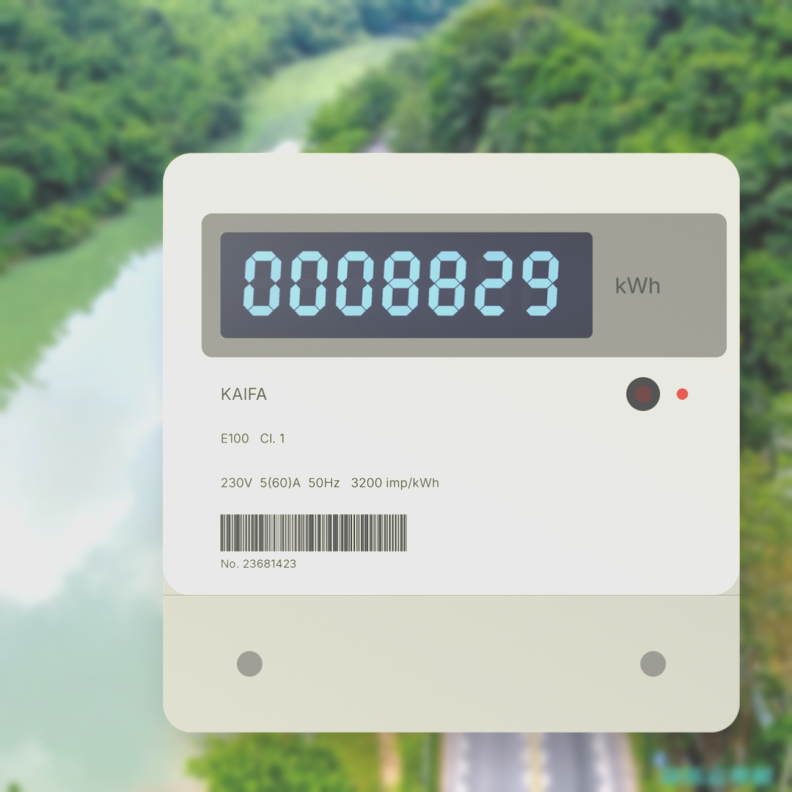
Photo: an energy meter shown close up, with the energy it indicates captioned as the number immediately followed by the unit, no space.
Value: 8829kWh
